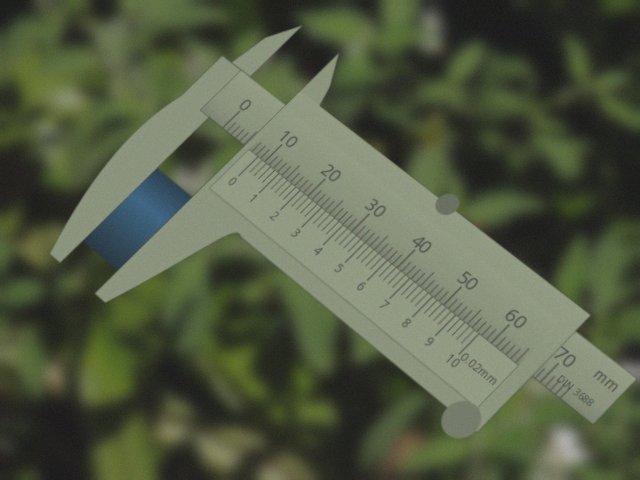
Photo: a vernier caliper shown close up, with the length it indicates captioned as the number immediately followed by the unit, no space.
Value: 8.5mm
